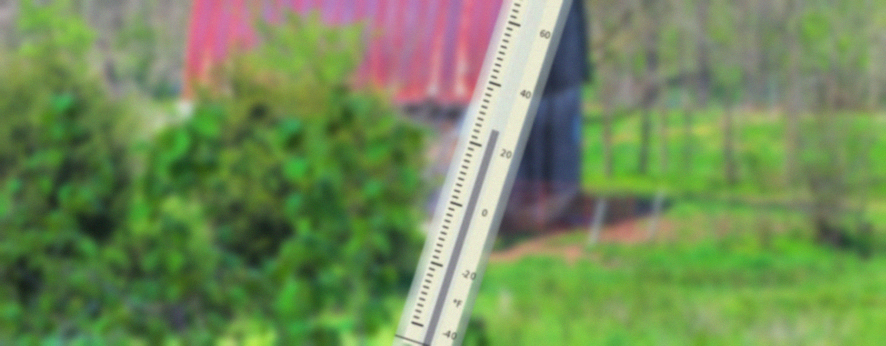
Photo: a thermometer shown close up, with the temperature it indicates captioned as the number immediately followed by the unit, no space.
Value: 26°F
